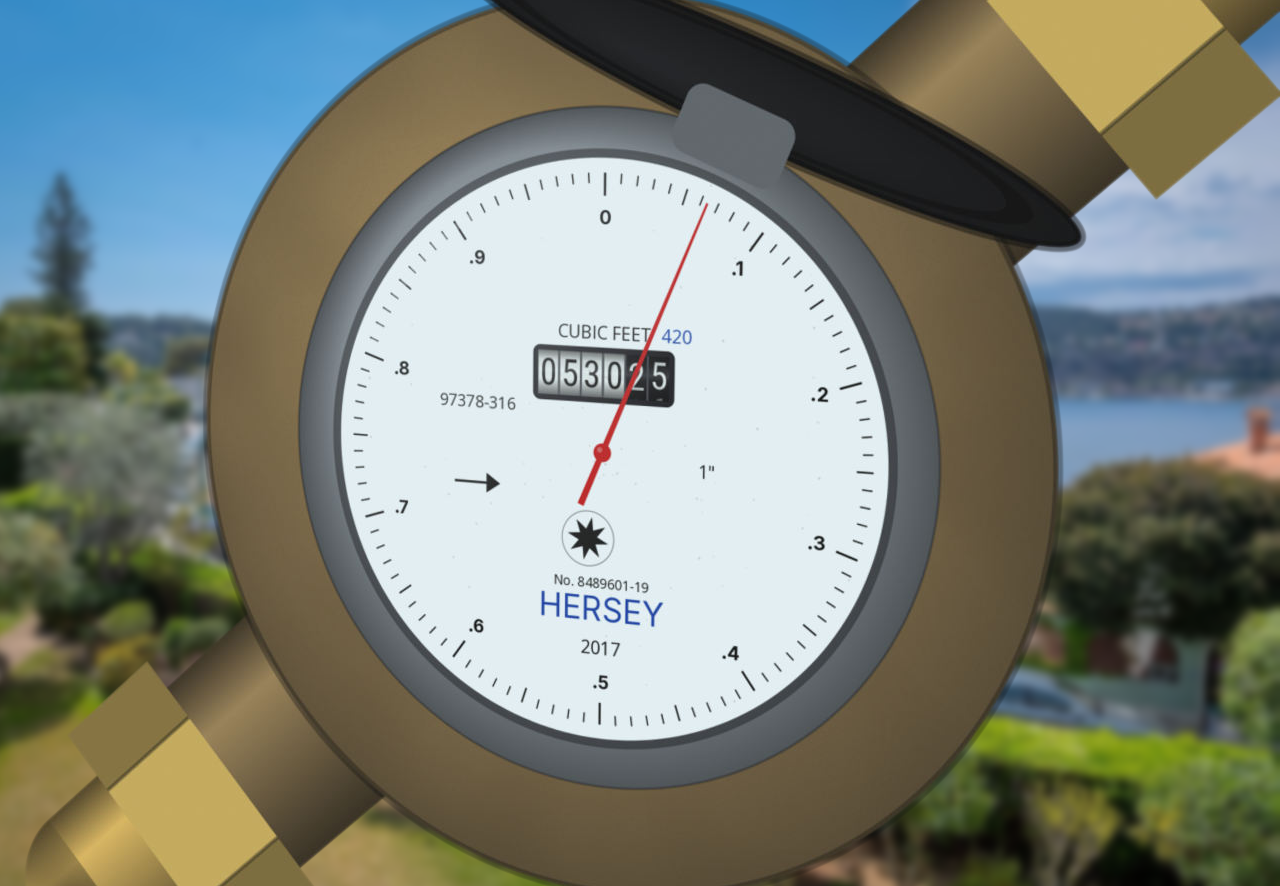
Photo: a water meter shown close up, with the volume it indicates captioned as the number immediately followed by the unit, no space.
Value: 53025.06ft³
